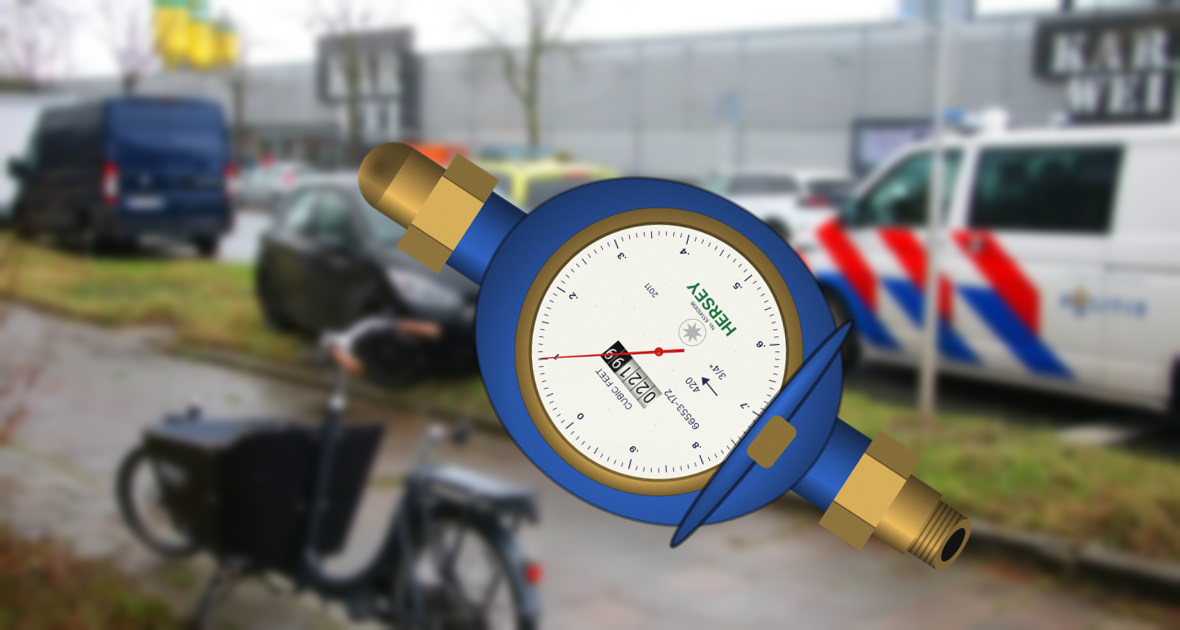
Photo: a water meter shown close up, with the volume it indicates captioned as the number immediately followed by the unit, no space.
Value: 22199.10ft³
